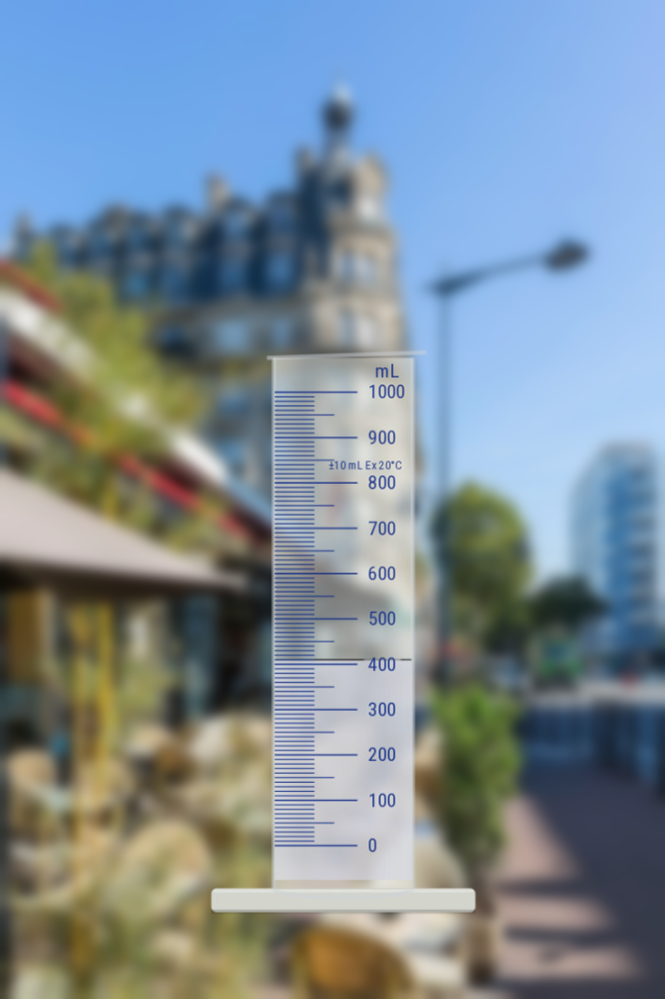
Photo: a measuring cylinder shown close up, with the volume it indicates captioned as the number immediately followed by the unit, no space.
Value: 410mL
